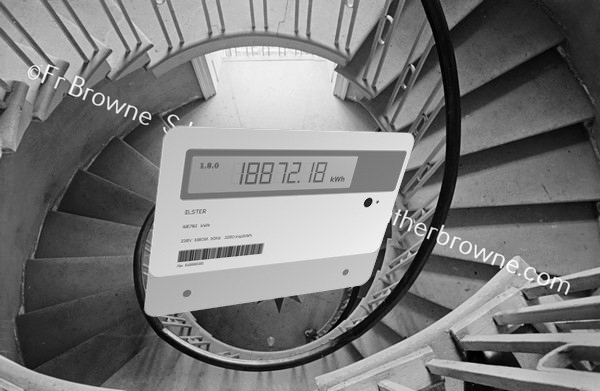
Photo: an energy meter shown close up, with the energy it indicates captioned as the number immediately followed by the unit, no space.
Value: 18872.18kWh
